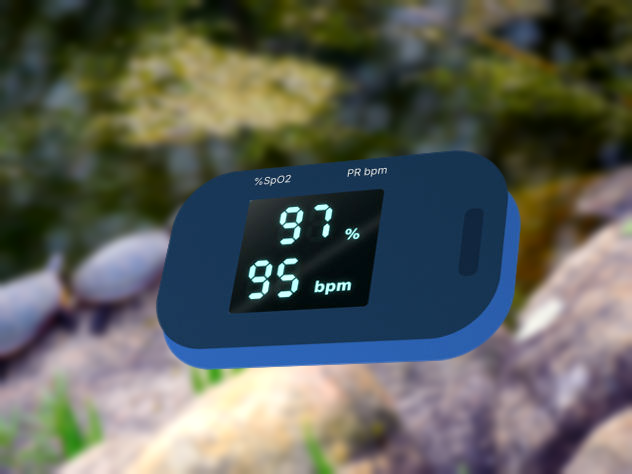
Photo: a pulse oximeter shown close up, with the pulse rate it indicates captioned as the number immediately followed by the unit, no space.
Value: 95bpm
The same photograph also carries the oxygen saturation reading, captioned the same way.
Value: 97%
